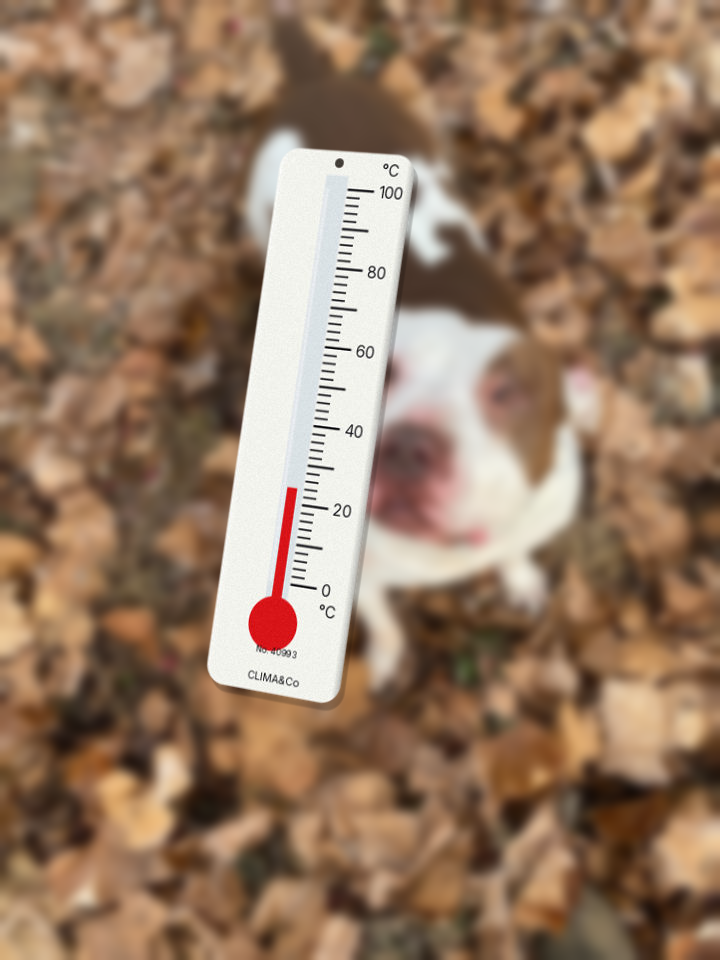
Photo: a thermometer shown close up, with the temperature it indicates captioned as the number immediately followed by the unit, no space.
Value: 24°C
